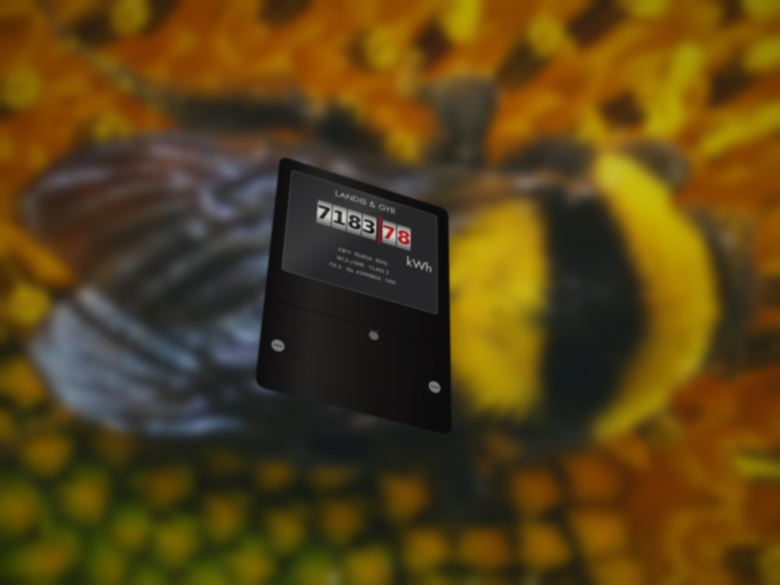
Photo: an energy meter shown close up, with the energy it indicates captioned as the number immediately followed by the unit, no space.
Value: 7183.78kWh
